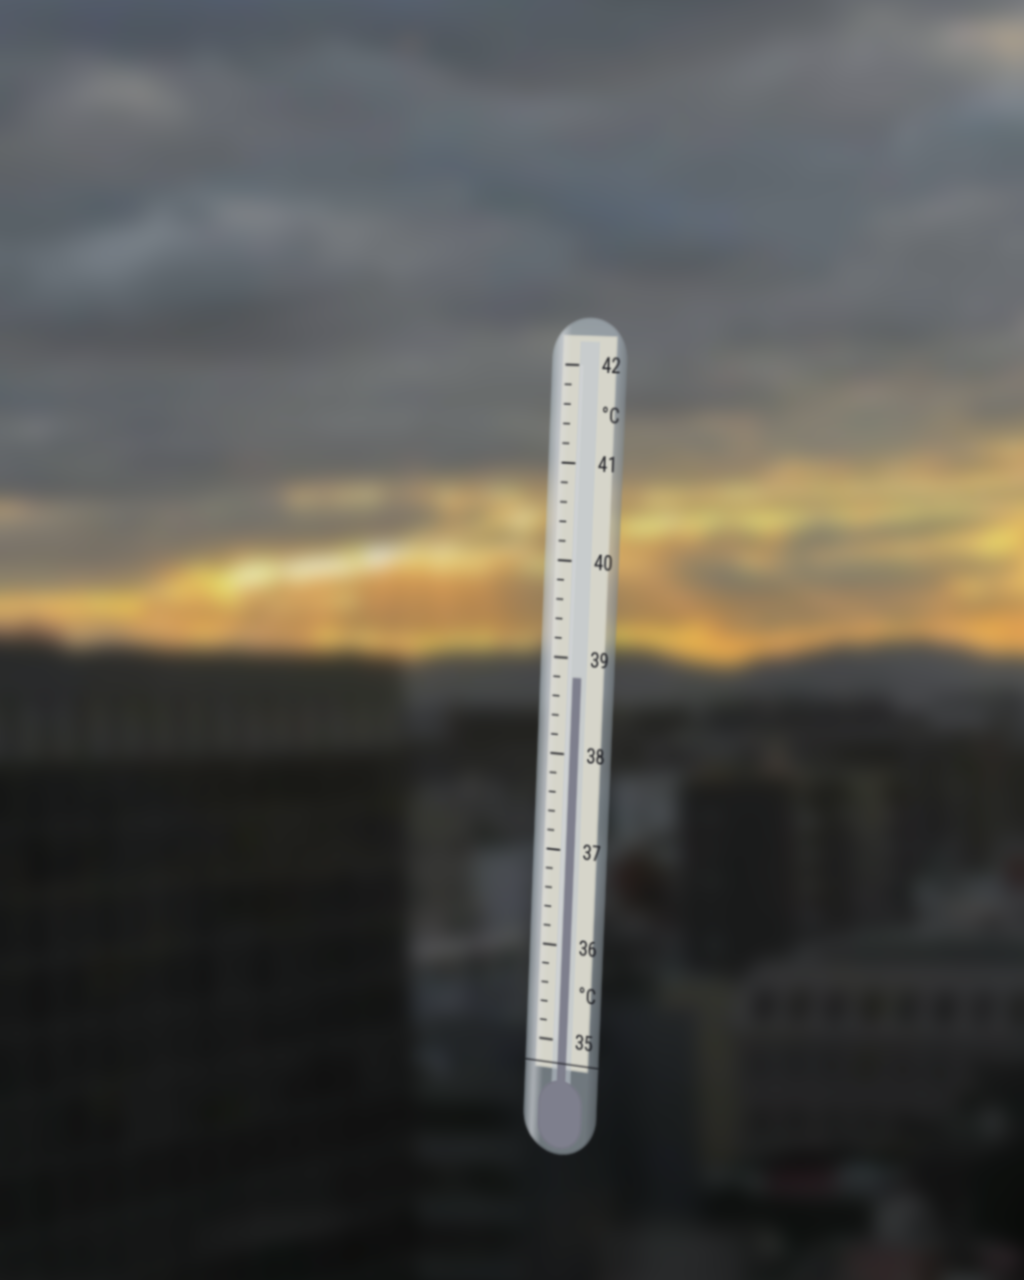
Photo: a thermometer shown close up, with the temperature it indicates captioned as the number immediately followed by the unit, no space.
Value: 38.8°C
